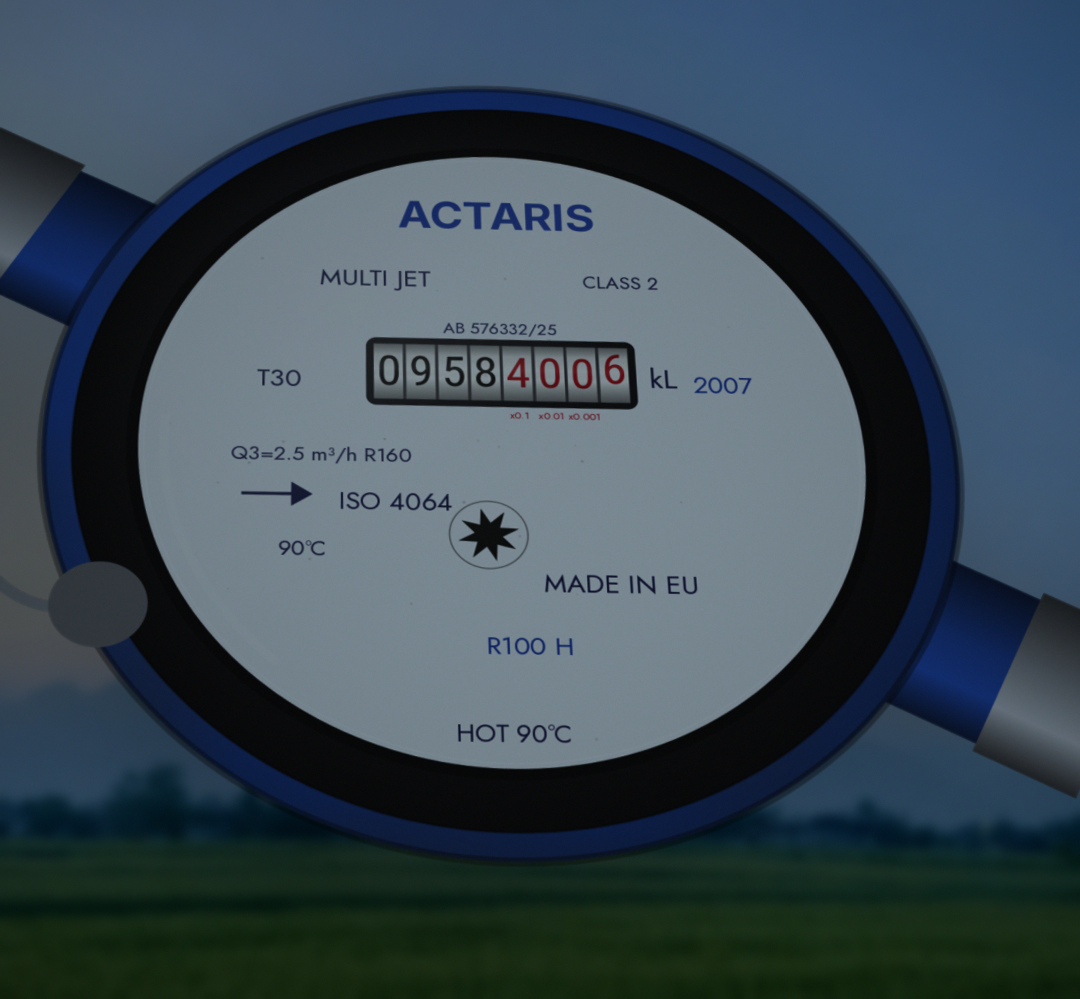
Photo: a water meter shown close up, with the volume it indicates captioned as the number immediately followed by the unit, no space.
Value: 958.4006kL
